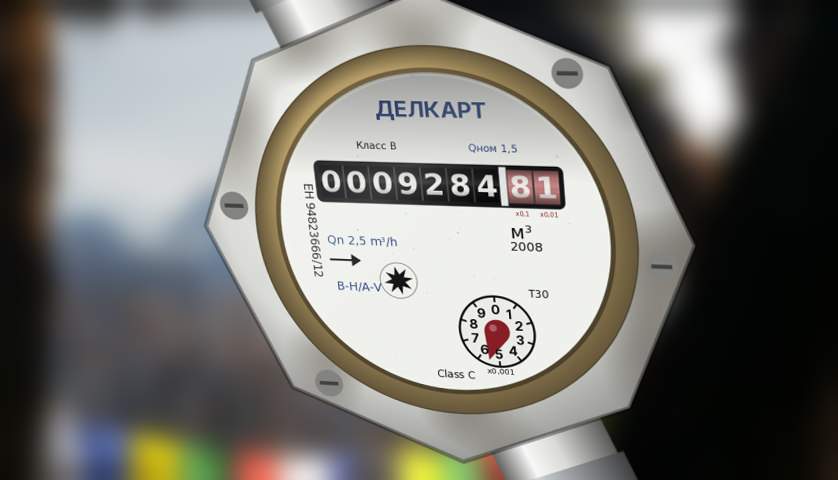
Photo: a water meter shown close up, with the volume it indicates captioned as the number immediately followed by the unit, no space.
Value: 9284.815m³
